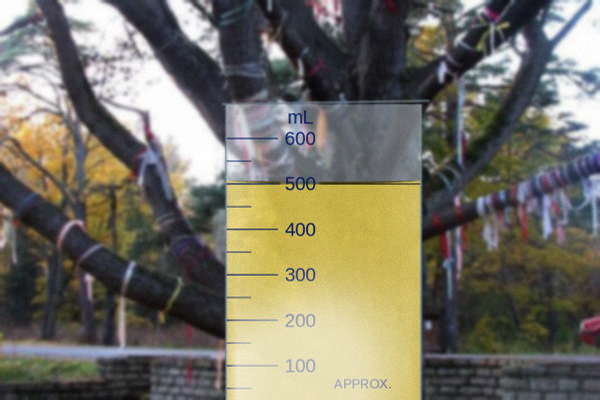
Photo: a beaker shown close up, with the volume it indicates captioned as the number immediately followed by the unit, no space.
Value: 500mL
